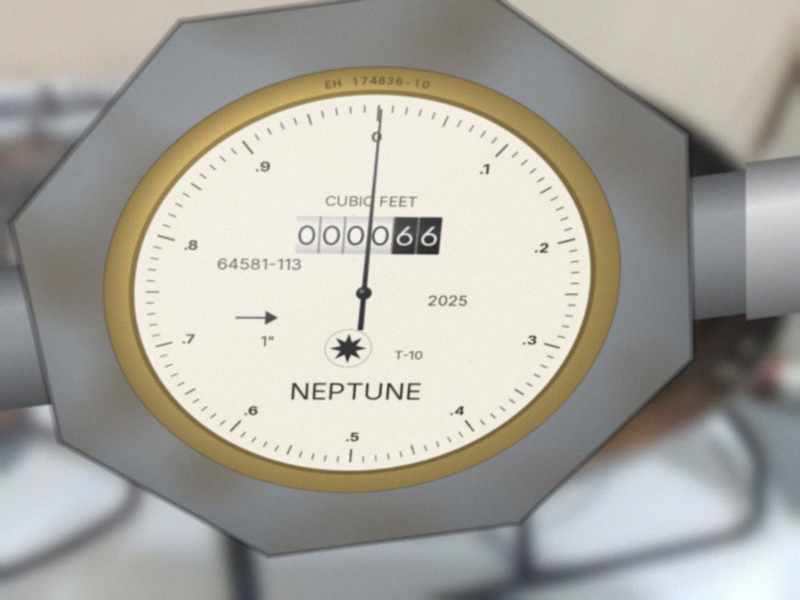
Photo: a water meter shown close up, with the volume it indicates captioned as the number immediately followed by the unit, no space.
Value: 66.00ft³
